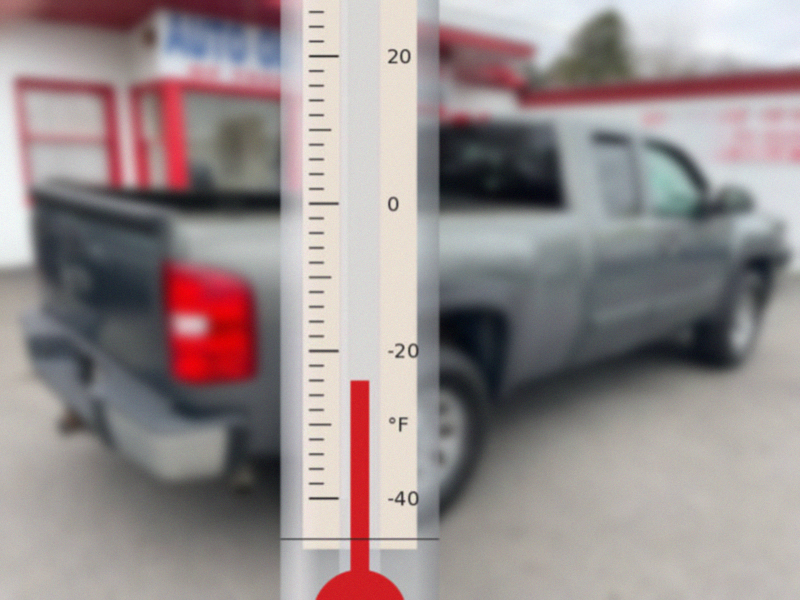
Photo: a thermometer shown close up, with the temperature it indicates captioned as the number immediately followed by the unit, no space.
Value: -24°F
